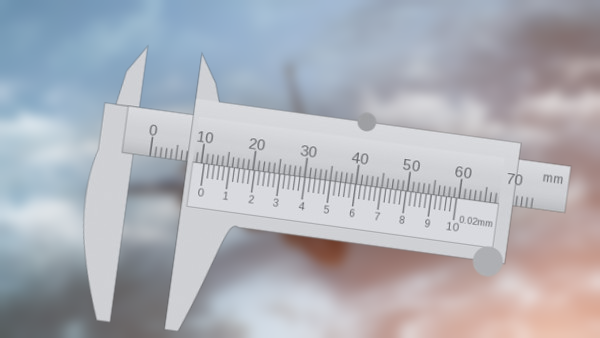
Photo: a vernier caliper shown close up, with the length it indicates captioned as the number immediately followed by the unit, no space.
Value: 10.5mm
